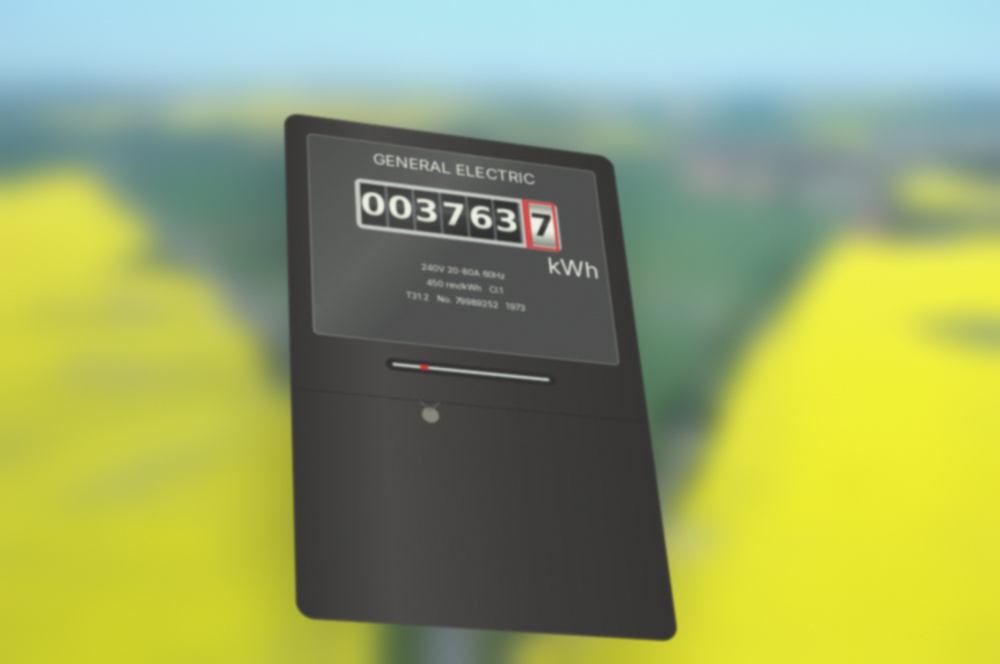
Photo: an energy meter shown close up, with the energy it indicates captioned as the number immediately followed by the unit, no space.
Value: 3763.7kWh
